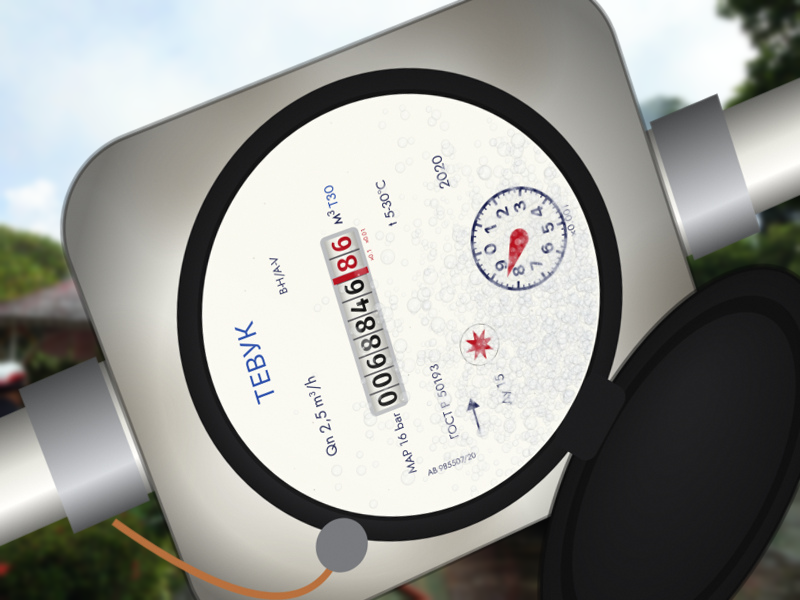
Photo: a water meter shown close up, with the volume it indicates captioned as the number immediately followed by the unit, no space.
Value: 68846.868m³
